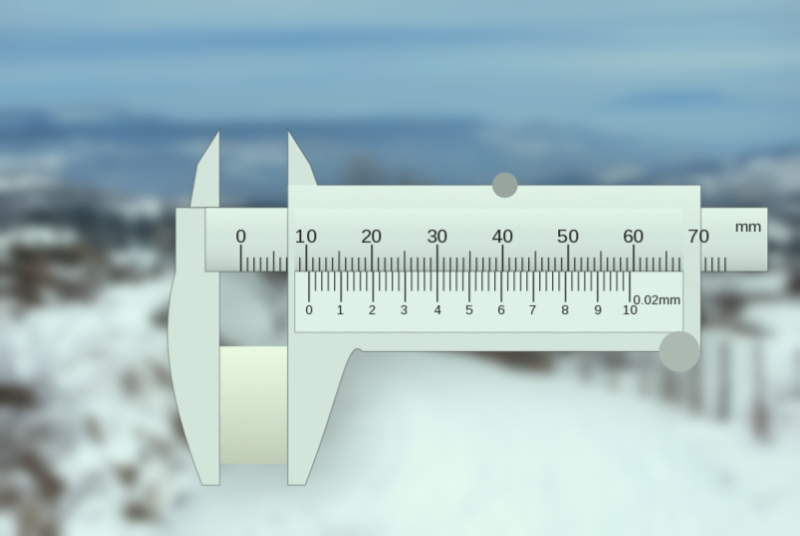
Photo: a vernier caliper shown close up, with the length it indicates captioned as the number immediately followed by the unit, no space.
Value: 10.4mm
